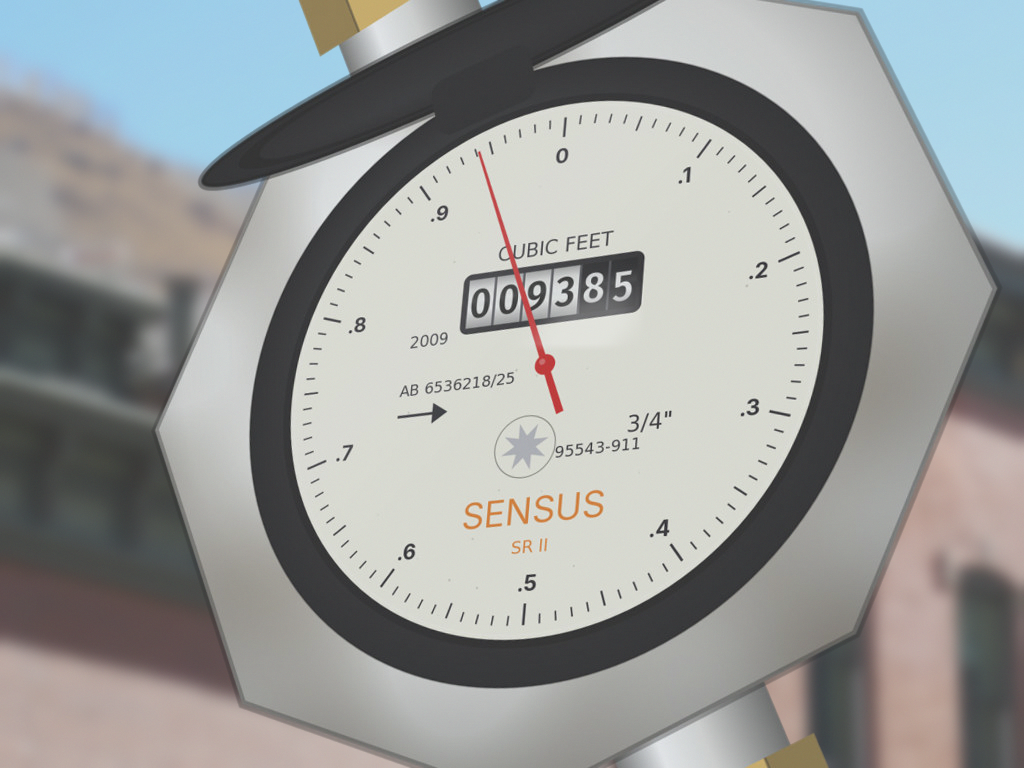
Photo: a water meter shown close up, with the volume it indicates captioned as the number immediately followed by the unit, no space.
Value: 9384.94ft³
